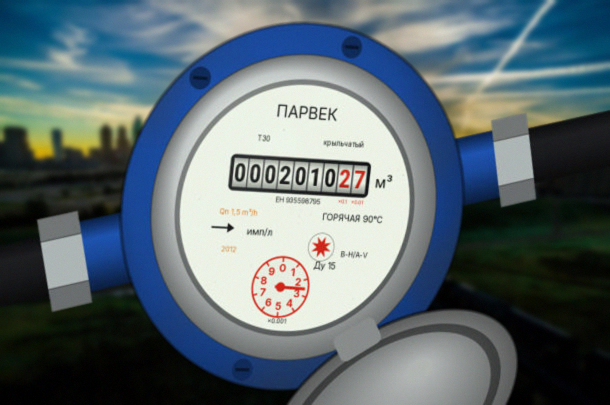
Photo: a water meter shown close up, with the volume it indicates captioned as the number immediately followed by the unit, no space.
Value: 2010.272m³
